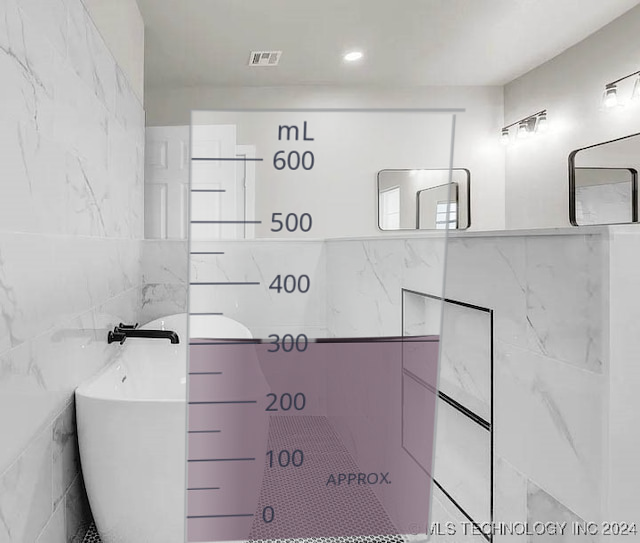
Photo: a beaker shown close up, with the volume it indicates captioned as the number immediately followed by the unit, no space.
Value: 300mL
